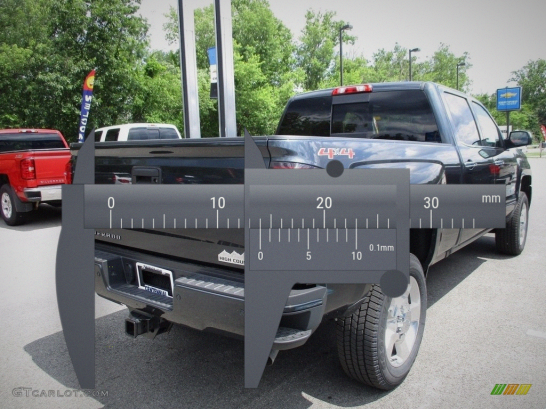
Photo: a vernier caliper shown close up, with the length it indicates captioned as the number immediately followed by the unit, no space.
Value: 14.0mm
